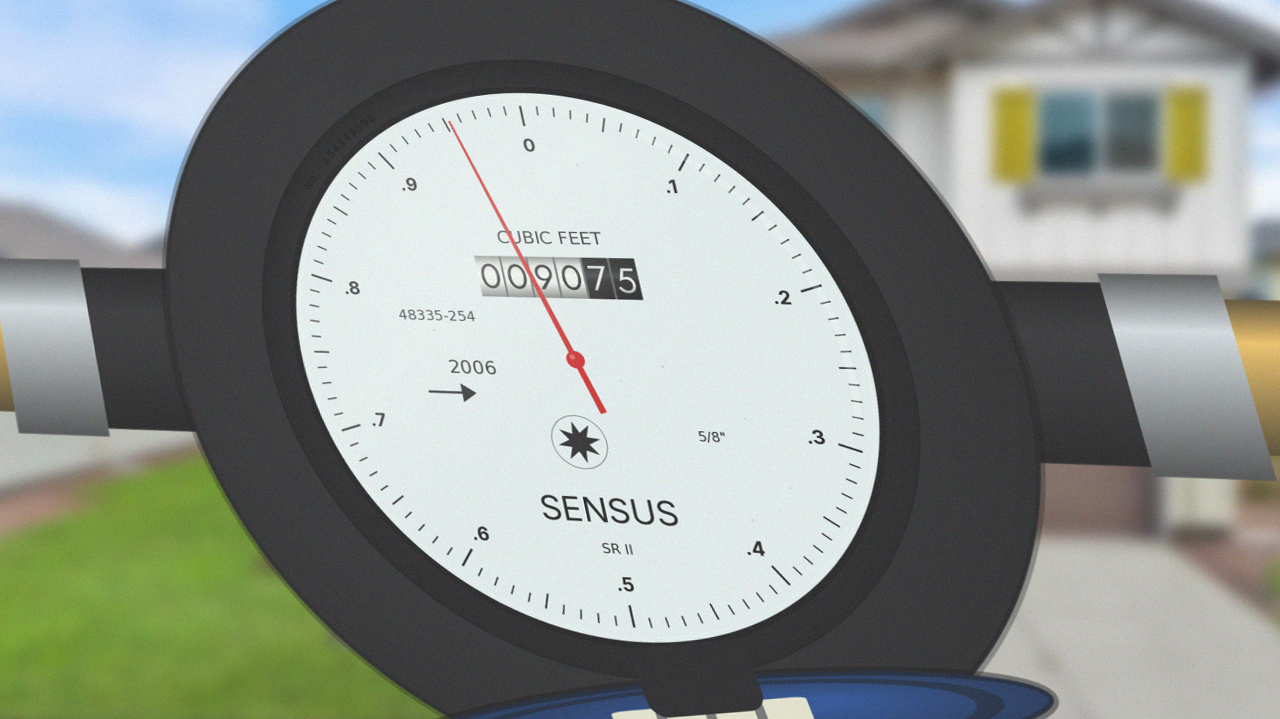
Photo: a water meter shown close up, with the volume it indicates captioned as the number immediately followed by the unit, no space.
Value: 9074.95ft³
